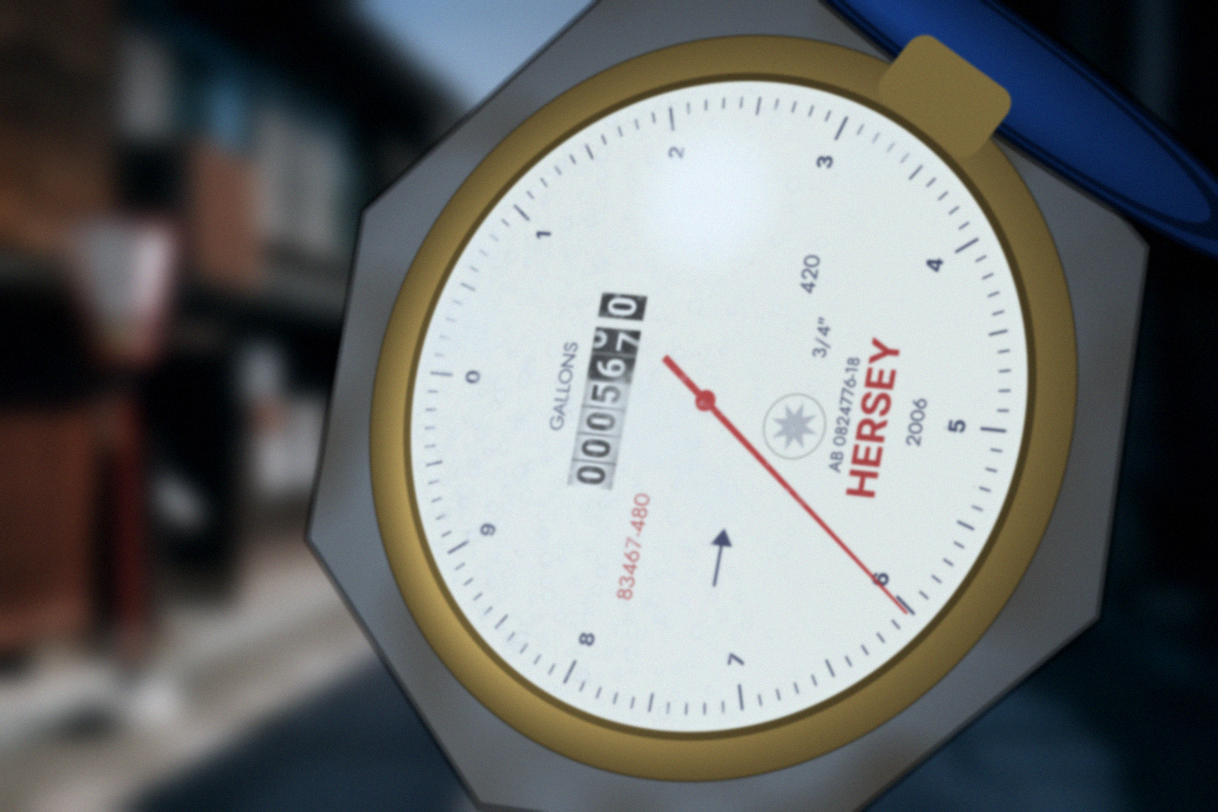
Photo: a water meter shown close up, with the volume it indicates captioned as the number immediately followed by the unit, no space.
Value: 5666.0gal
